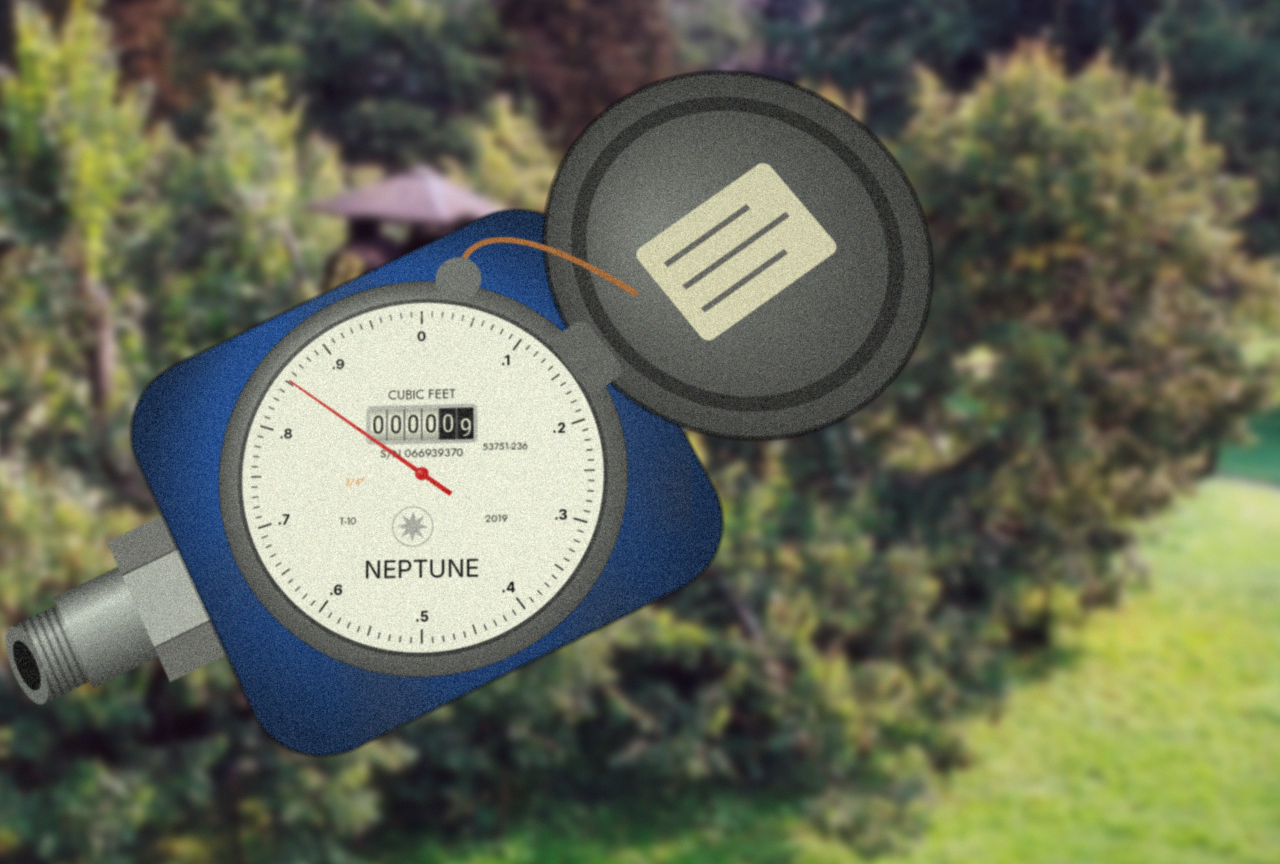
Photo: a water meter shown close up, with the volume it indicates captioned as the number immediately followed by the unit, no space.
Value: 8.85ft³
